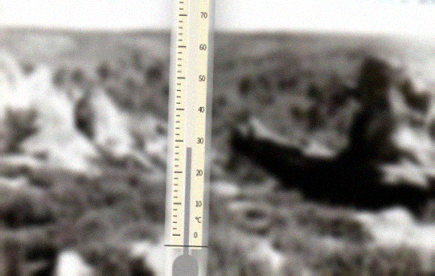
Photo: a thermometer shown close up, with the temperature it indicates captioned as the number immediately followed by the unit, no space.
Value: 28°C
